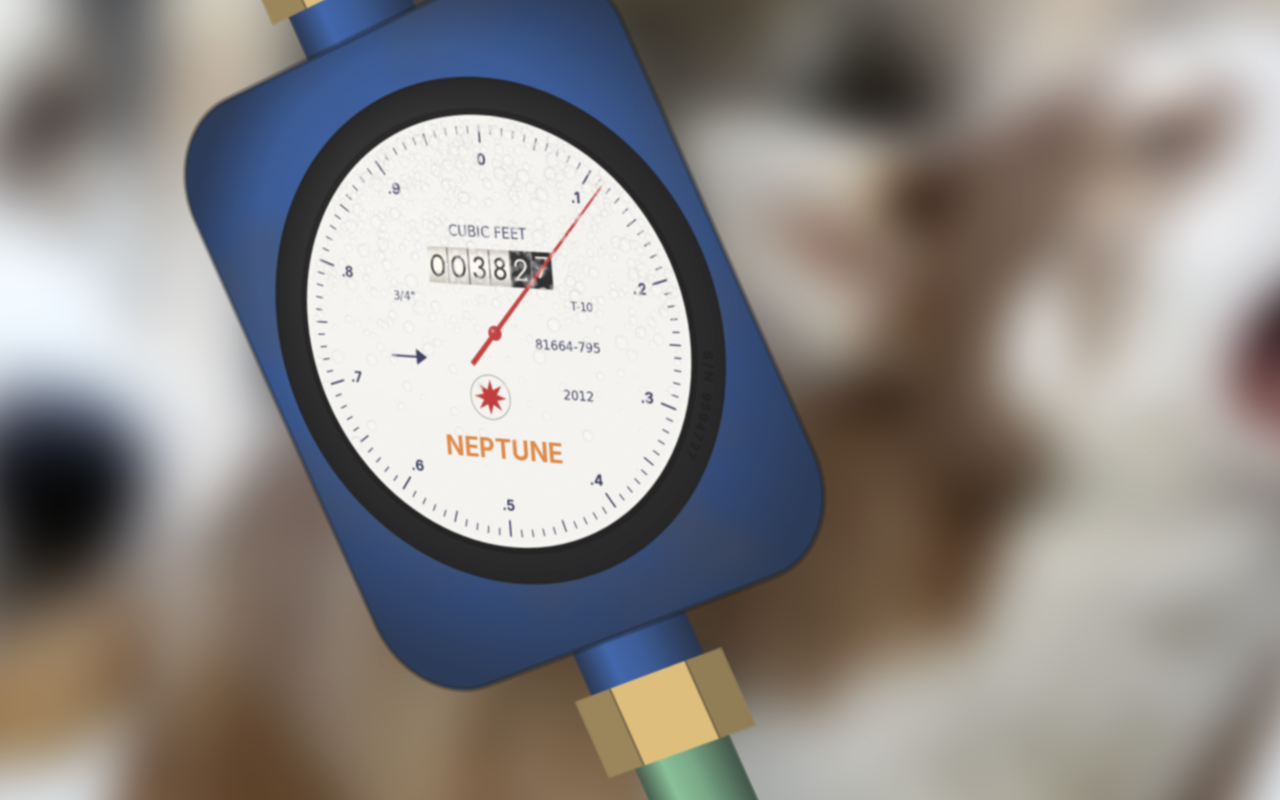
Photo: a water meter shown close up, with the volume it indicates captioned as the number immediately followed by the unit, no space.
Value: 3827.11ft³
